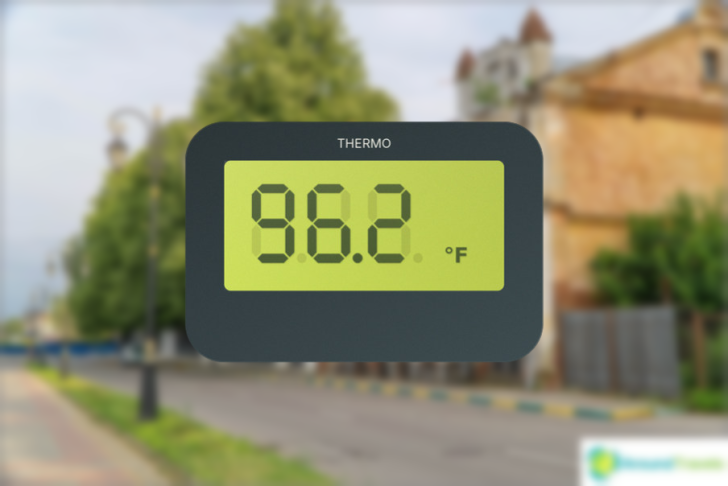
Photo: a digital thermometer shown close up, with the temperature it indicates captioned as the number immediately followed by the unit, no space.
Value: 96.2°F
